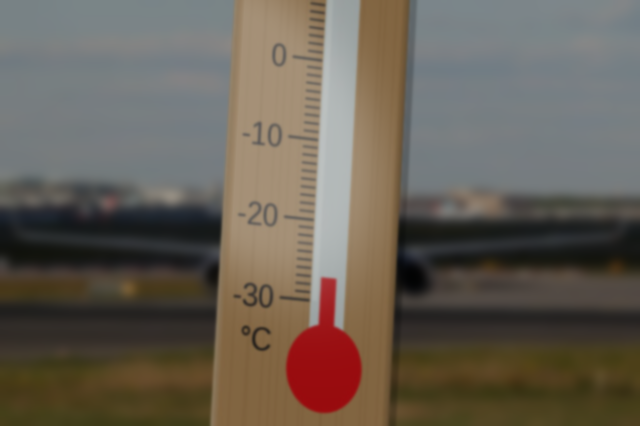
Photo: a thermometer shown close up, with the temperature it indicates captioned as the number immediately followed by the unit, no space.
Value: -27°C
